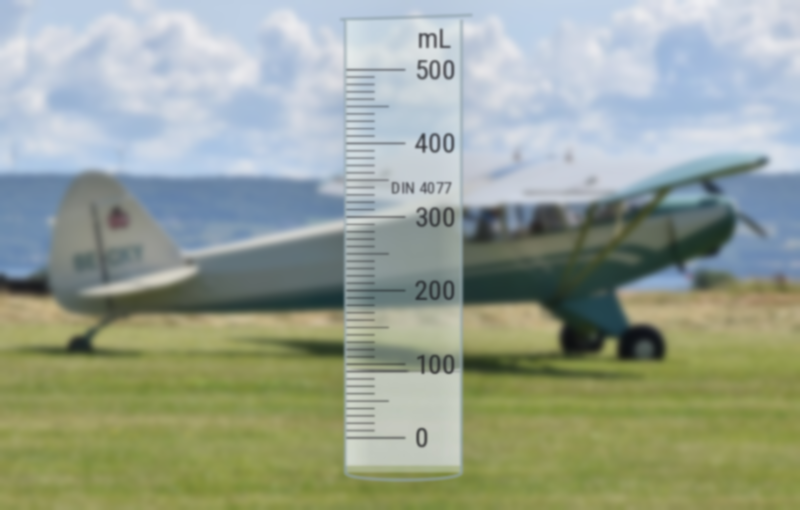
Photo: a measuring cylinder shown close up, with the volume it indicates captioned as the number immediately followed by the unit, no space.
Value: 90mL
